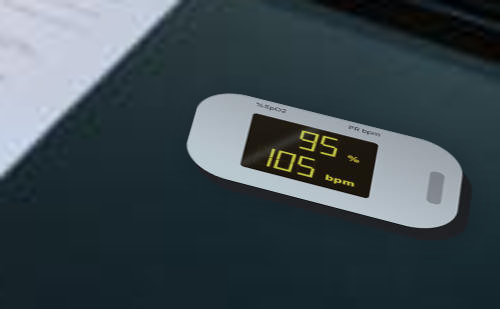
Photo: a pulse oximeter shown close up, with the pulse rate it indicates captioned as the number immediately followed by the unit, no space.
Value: 105bpm
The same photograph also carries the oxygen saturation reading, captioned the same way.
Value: 95%
